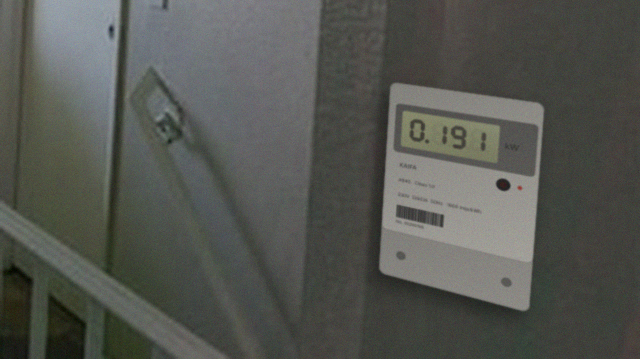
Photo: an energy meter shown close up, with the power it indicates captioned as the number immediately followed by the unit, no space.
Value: 0.191kW
